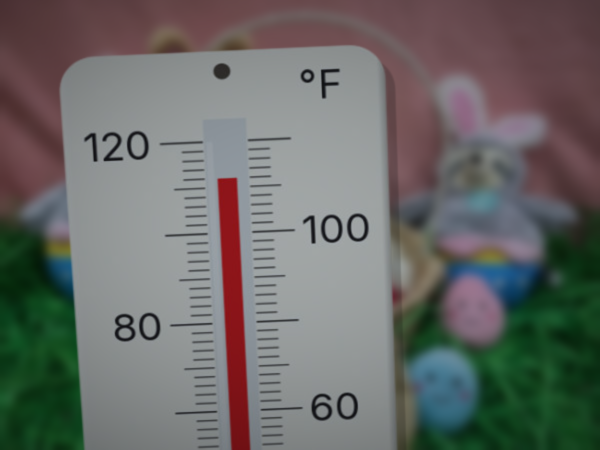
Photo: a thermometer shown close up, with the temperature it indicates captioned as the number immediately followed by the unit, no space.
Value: 112°F
